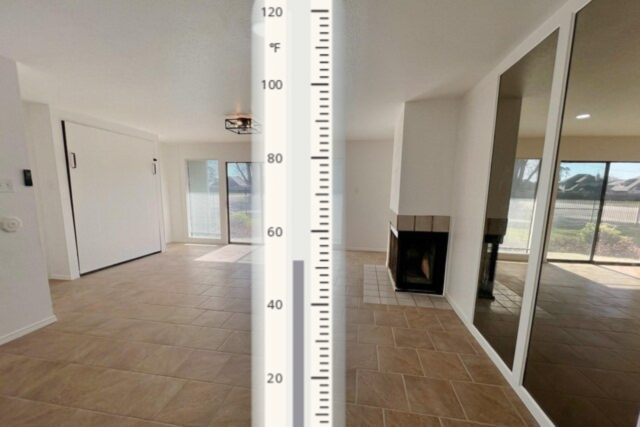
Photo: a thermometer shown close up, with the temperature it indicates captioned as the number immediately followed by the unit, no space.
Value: 52°F
